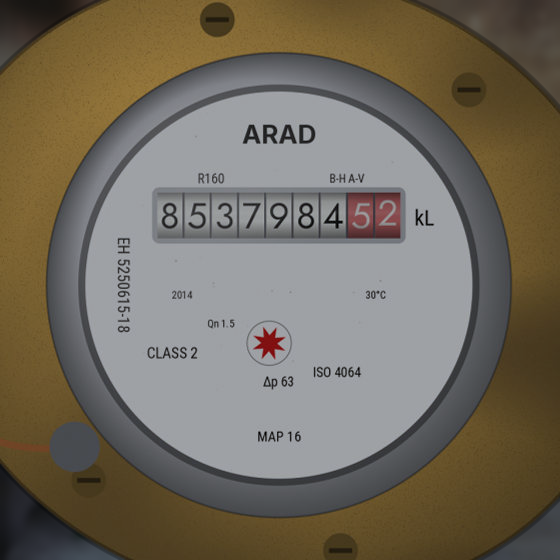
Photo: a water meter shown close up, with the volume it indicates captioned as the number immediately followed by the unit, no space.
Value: 8537984.52kL
